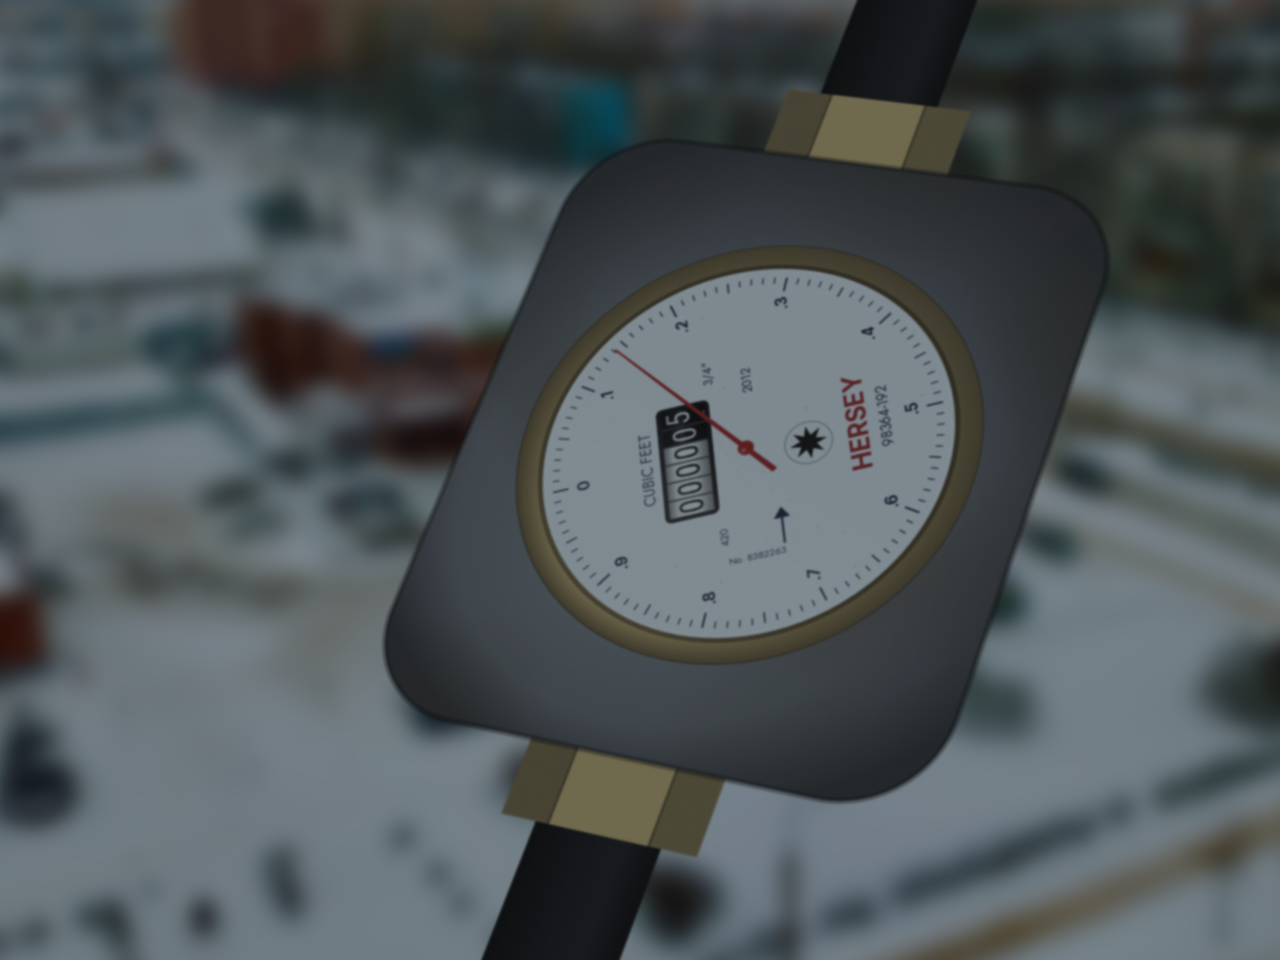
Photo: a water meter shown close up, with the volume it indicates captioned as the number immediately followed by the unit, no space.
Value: 5.14ft³
